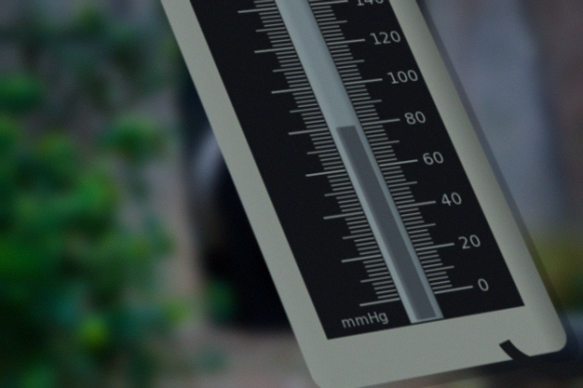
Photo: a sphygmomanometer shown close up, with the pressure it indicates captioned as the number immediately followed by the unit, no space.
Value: 80mmHg
